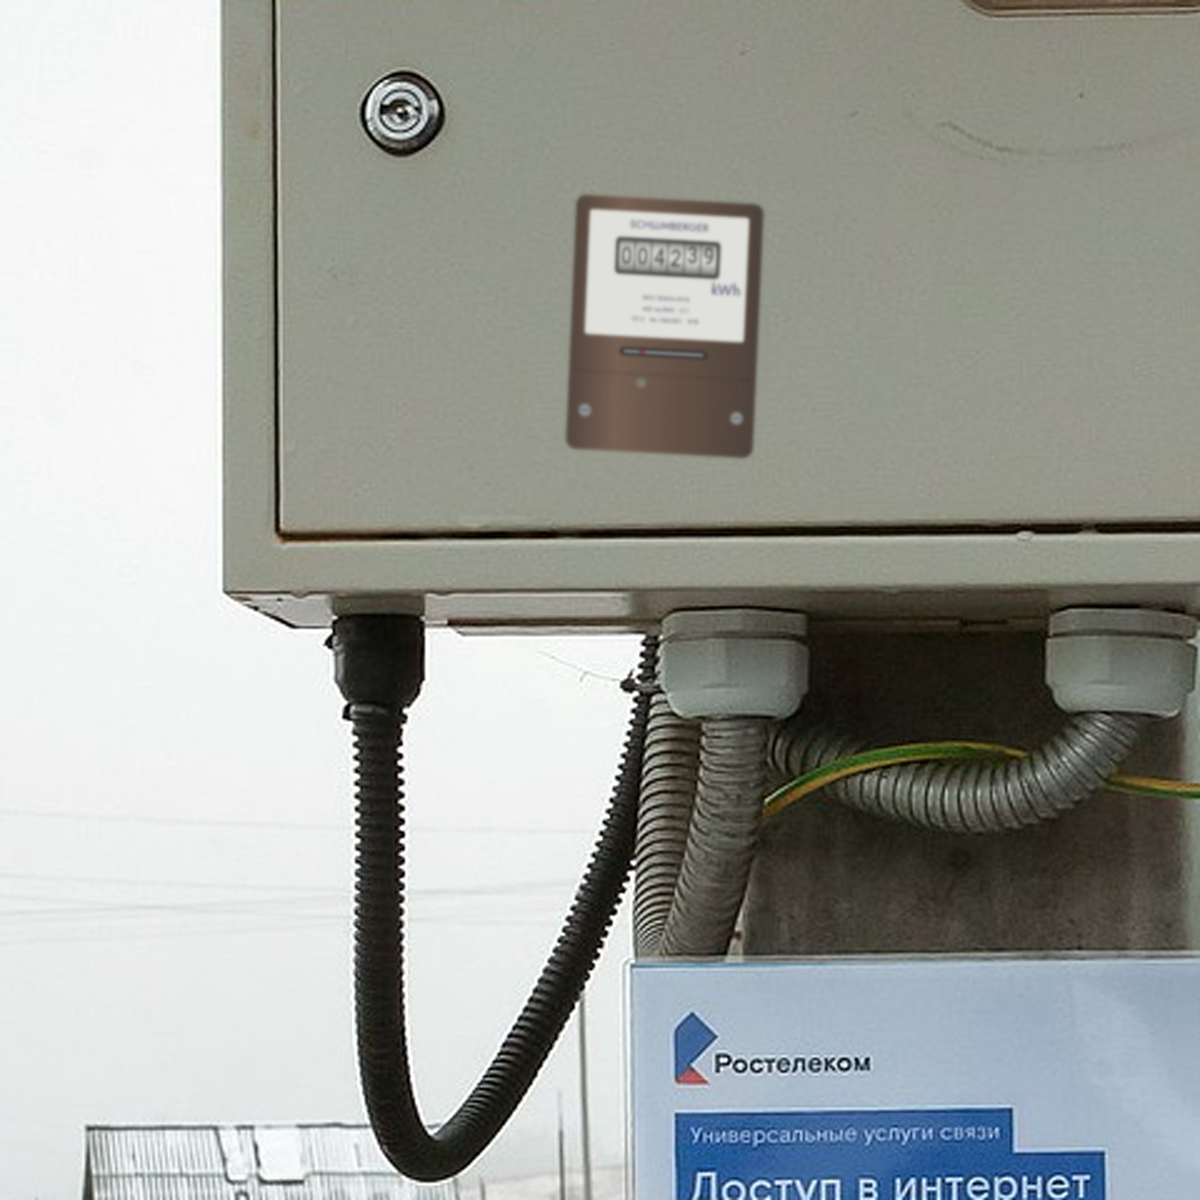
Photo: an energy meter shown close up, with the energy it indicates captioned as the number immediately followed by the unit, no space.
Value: 4239kWh
